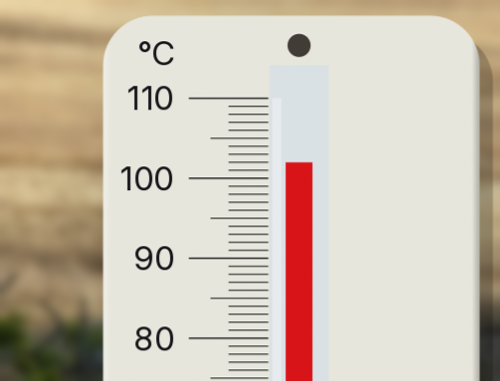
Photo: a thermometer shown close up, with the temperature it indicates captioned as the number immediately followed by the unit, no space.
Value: 102°C
